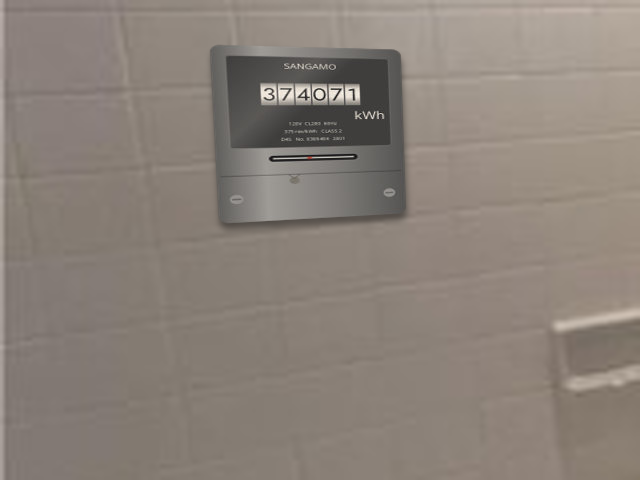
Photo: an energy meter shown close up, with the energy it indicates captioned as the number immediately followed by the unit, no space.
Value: 374071kWh
